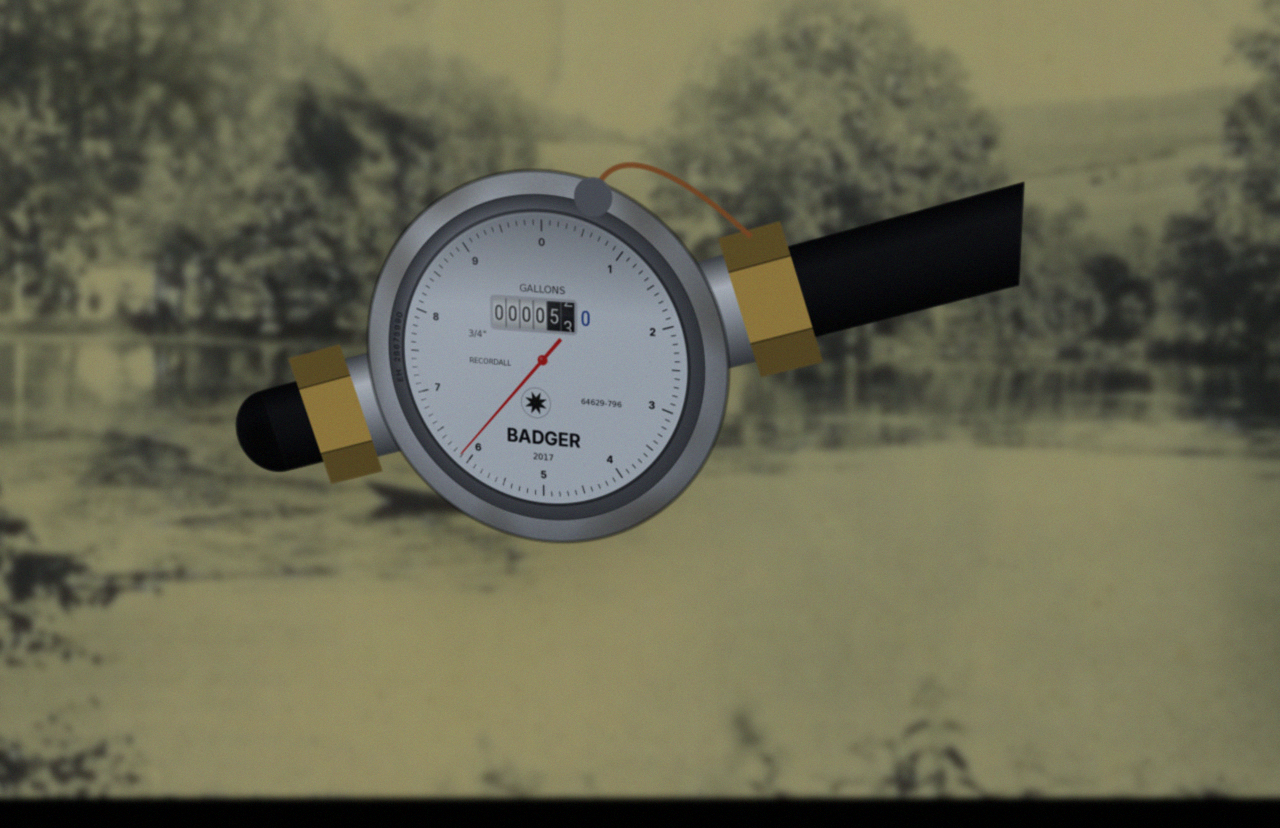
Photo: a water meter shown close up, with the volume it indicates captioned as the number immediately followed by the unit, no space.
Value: 526.1gal
